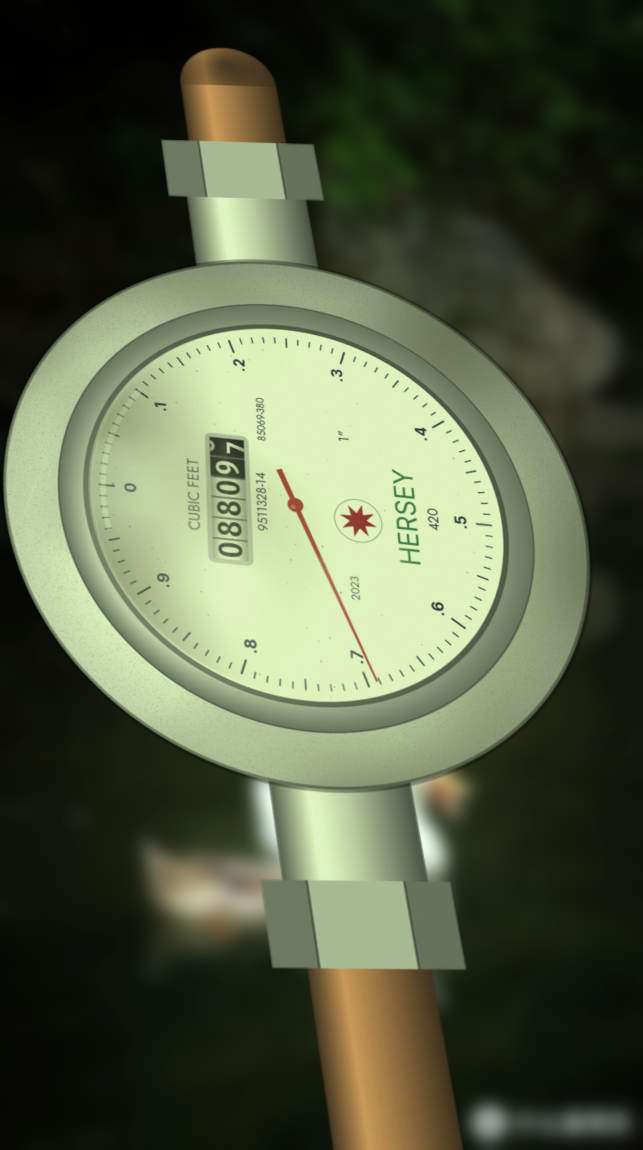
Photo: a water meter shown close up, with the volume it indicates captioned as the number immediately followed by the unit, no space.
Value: 88096.69ft³
